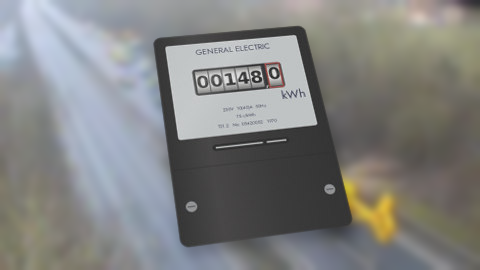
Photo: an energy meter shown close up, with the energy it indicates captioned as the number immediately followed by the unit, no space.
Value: 148.0kWh
